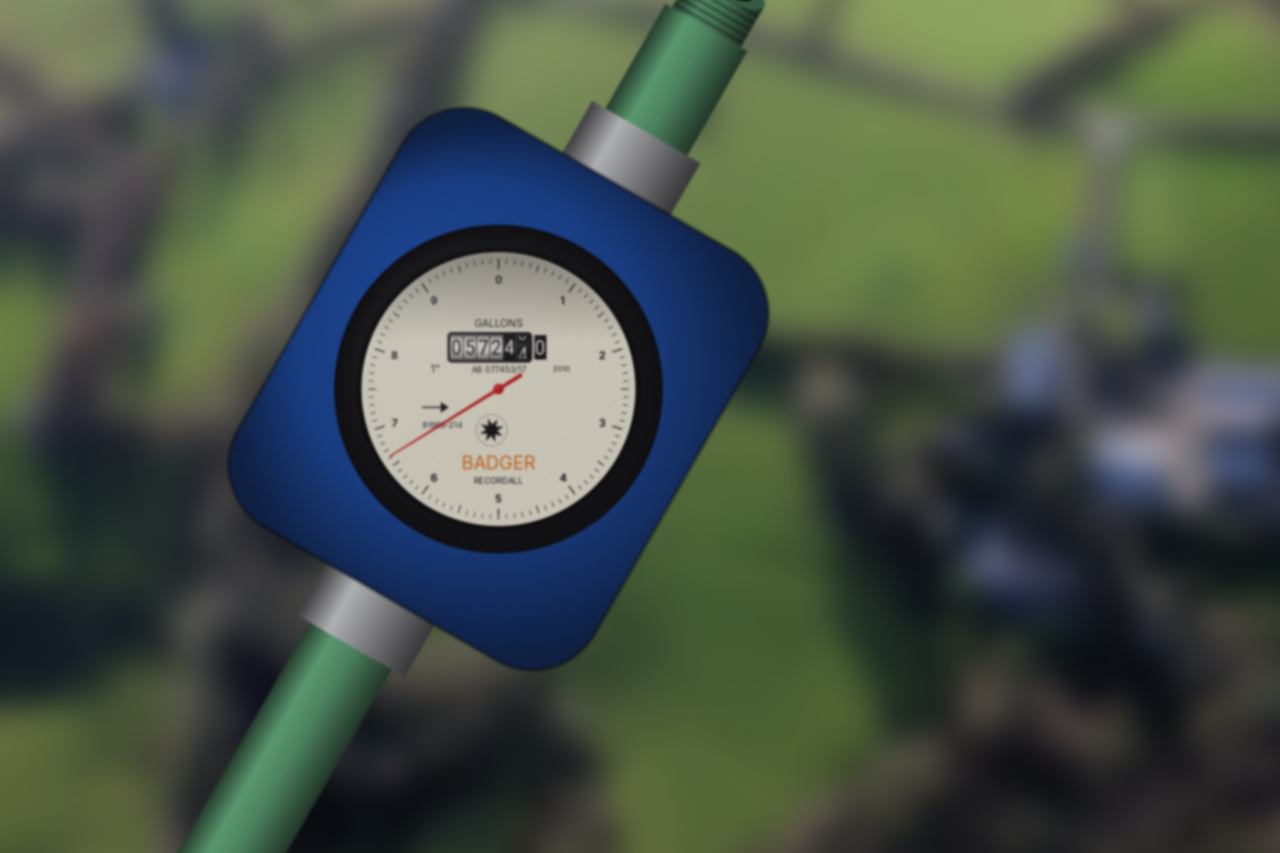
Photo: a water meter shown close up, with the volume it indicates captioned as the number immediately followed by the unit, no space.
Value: 572436.6gal
